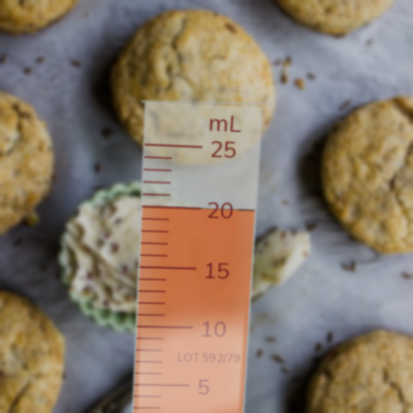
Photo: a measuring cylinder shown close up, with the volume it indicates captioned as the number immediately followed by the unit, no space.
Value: 20mL
